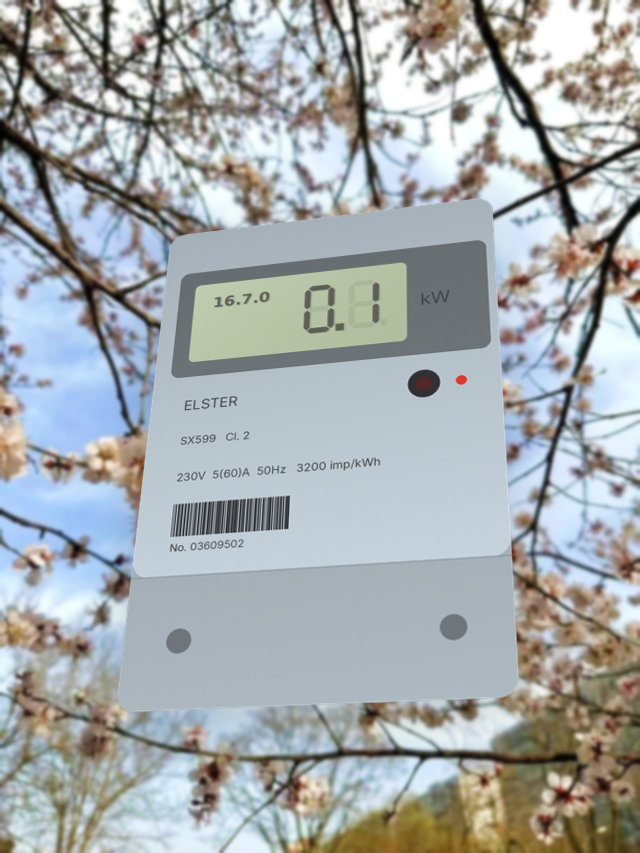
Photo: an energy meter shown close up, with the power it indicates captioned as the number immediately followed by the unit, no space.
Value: 0.1kW
